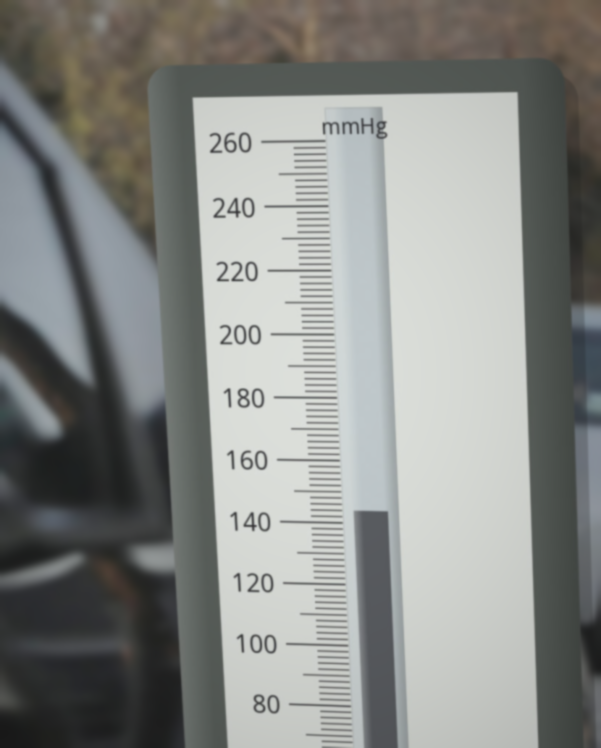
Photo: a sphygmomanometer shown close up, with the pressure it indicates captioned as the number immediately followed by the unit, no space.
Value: 144mmHg
